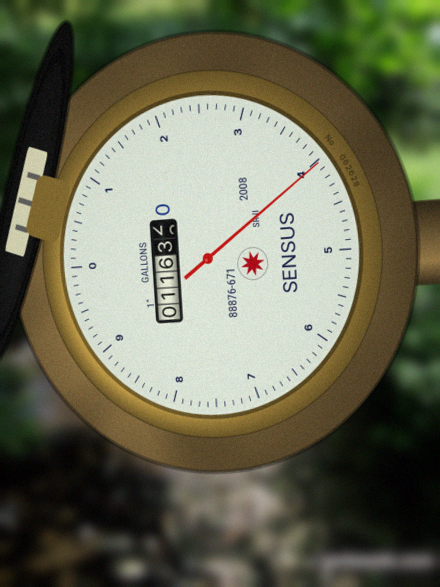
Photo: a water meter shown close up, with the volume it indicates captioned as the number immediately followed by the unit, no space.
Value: 116324.0gal
